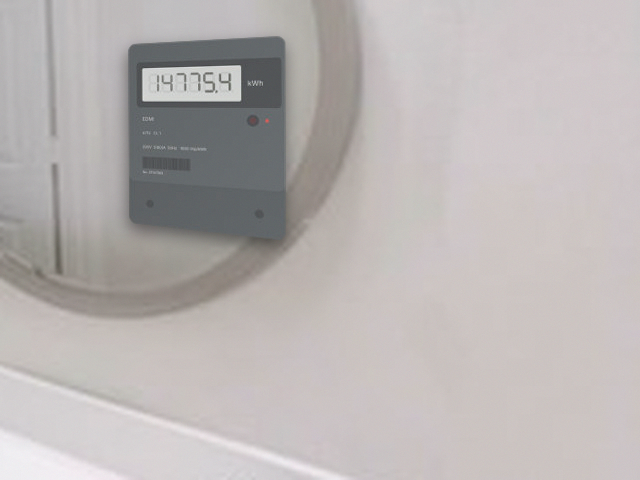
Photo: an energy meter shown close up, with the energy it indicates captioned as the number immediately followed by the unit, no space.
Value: 14775.4kWh
